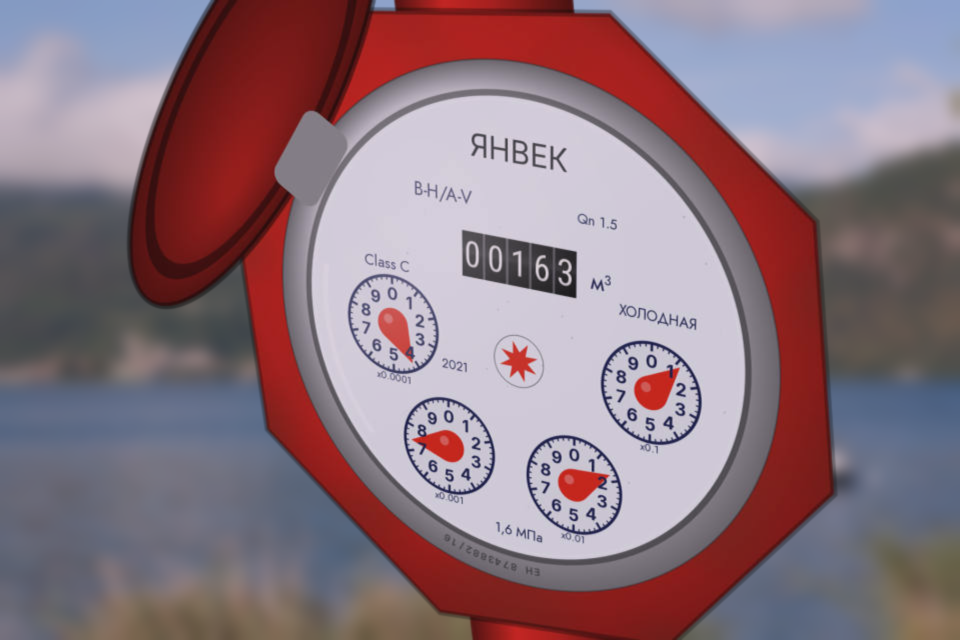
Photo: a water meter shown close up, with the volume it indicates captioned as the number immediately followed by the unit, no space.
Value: 163.1174m³
